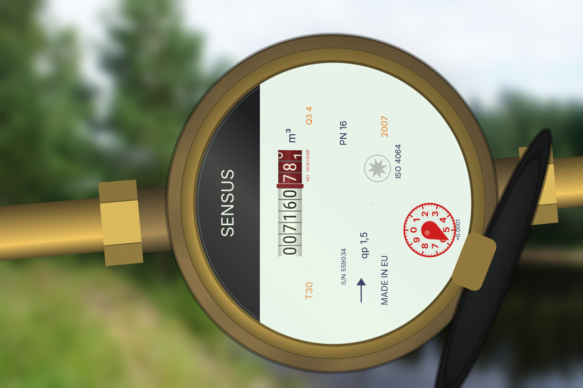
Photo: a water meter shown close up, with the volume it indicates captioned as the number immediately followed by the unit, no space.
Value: 7160.7805m³
